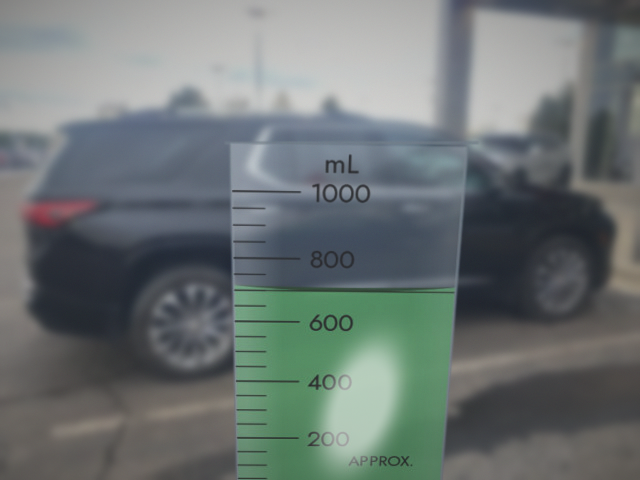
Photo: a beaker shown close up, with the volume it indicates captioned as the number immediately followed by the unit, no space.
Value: 700mL
